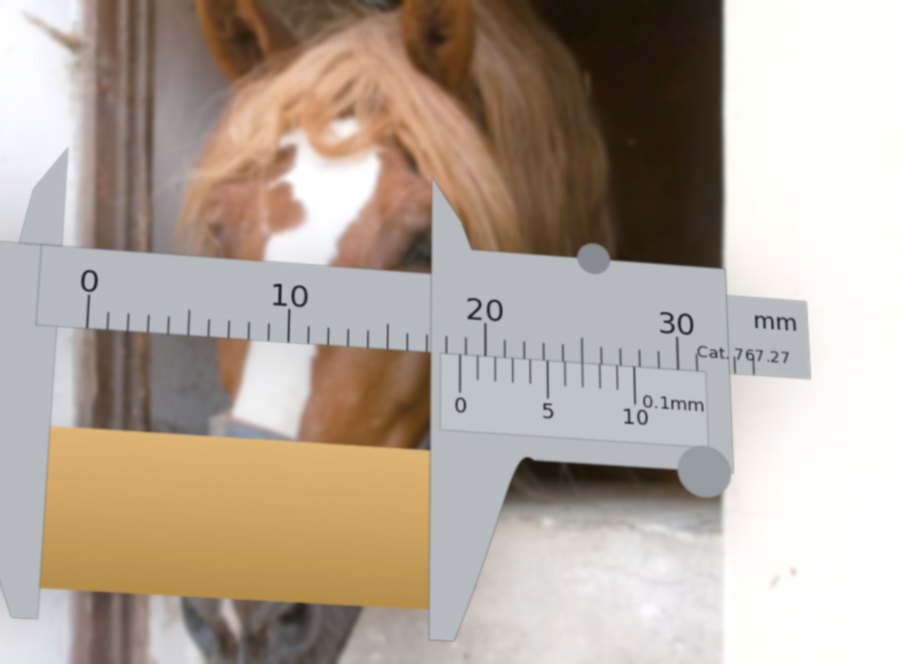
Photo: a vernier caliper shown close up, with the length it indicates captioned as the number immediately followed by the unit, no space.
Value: 18.7mm
